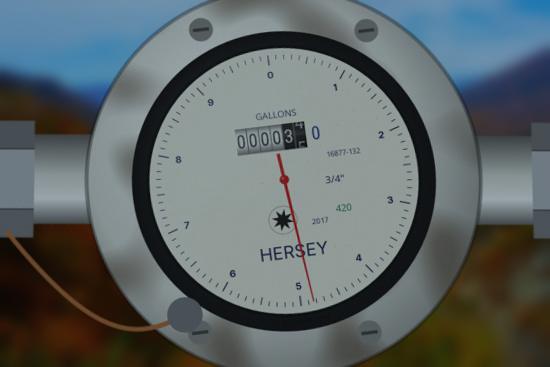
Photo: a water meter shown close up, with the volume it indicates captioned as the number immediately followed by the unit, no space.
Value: 344.8gal
